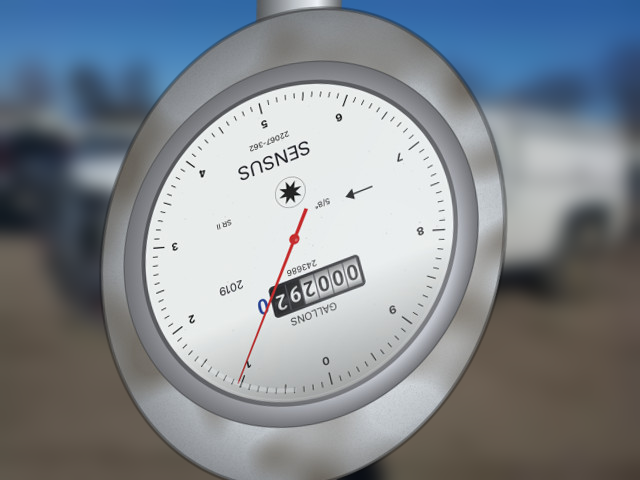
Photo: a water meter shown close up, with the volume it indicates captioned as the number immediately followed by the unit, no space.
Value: 2921.0gal
